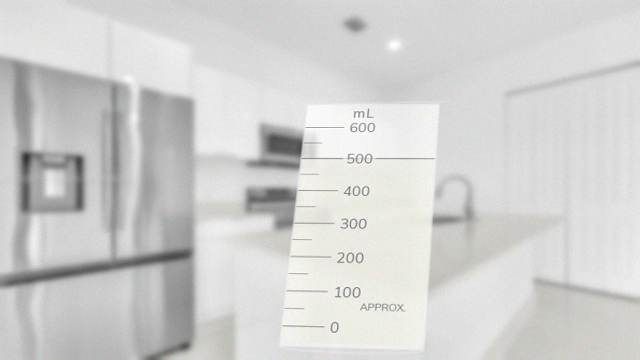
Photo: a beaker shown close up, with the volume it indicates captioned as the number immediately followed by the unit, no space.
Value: 500mL
